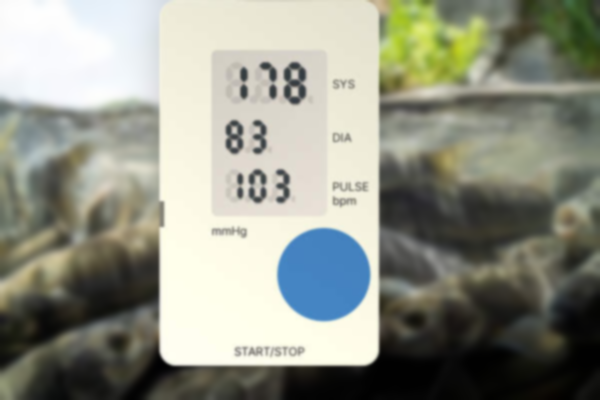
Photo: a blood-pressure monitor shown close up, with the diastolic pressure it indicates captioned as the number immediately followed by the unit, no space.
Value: 83mmHg
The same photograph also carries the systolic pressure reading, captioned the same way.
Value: 178mmHg
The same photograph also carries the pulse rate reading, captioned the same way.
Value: 103bpm
